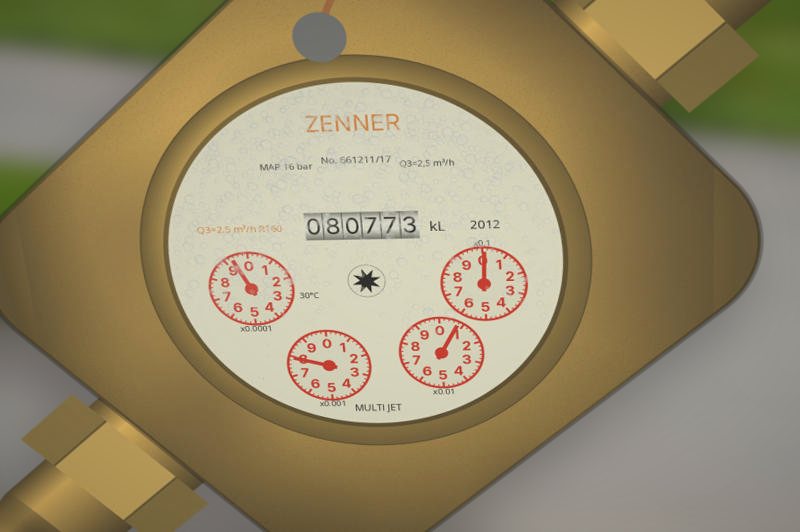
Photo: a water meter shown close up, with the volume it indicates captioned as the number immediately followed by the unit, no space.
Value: 80773.0079kL
